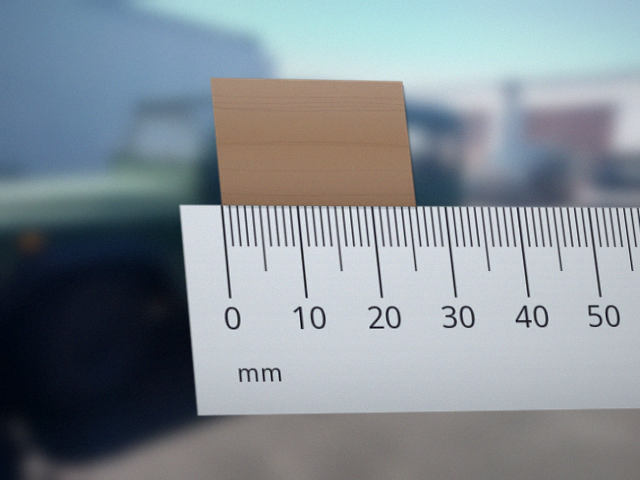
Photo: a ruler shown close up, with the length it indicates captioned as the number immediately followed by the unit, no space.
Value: 26mm
